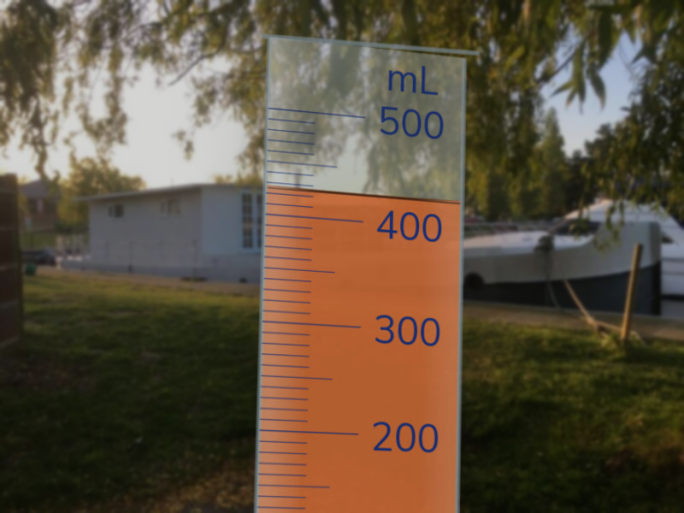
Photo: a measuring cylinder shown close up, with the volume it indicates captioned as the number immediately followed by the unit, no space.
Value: 425mL
